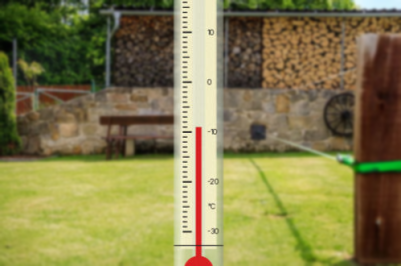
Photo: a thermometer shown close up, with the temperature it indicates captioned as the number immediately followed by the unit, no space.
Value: -9°C
